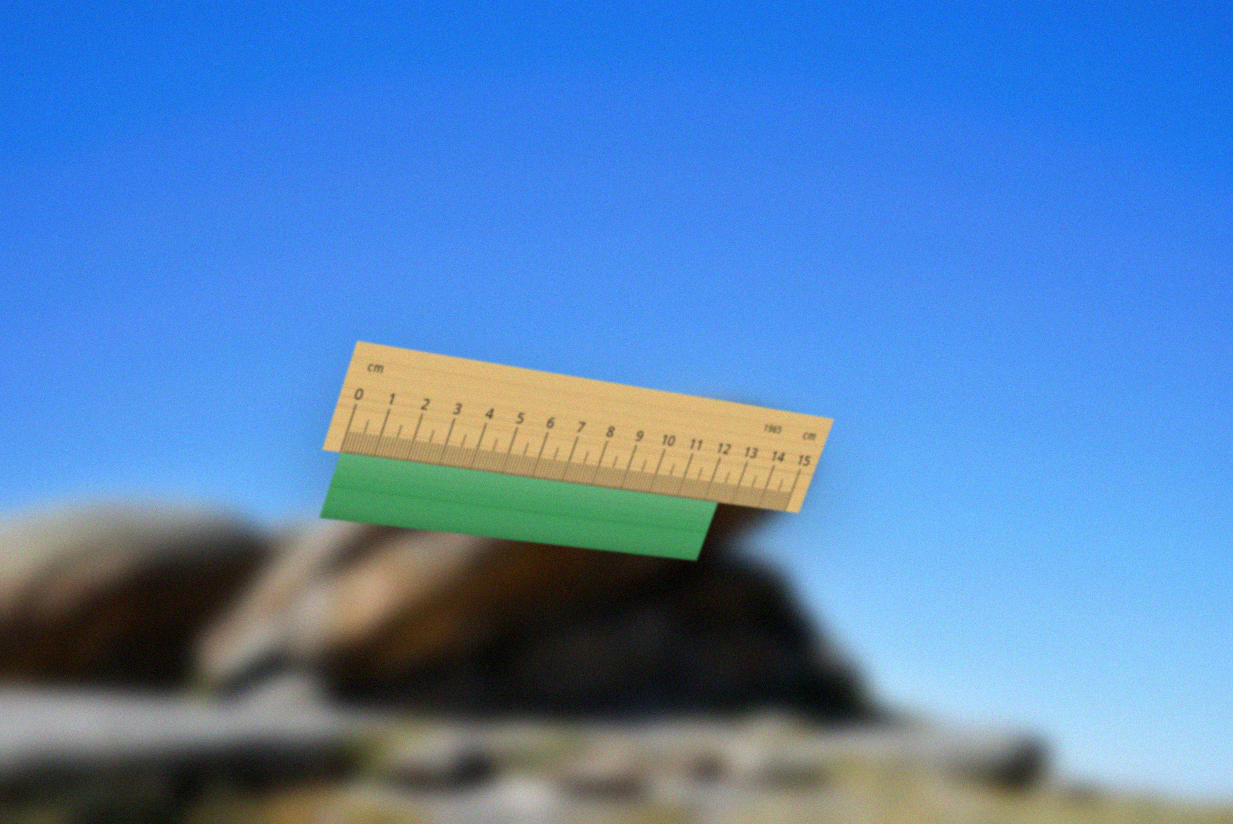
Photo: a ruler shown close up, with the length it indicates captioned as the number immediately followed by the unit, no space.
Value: 12.5cm
